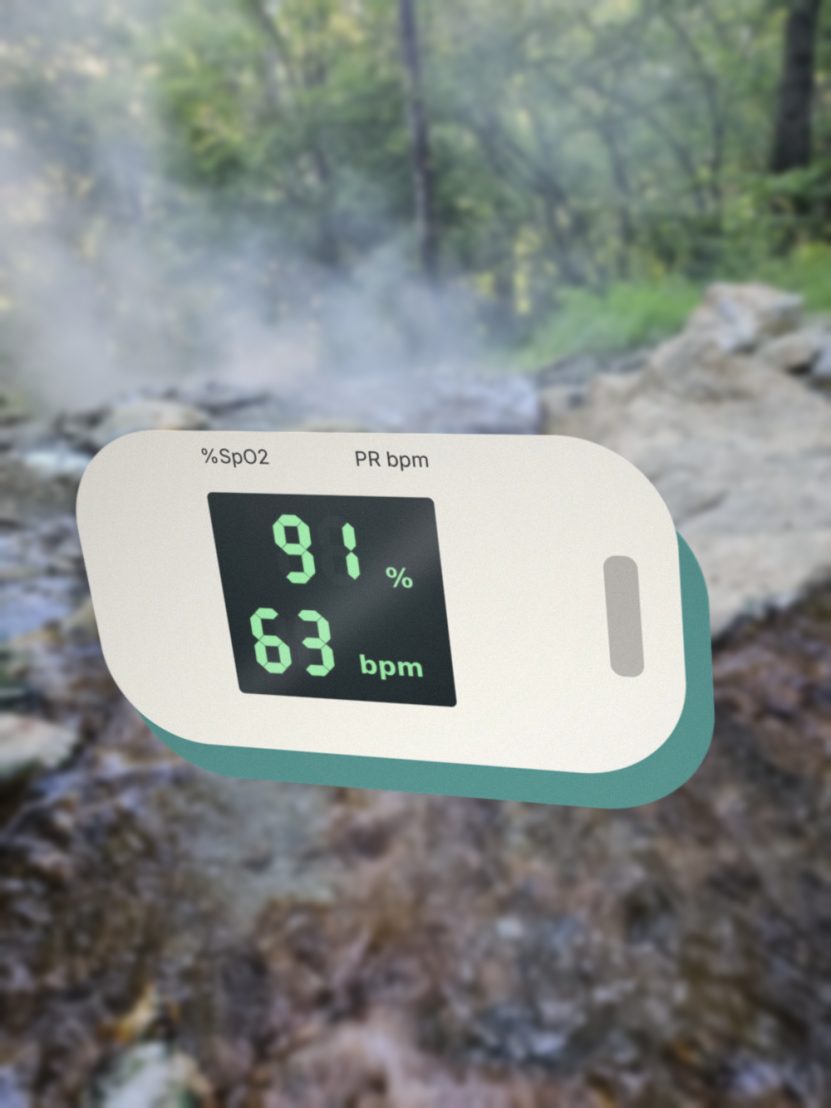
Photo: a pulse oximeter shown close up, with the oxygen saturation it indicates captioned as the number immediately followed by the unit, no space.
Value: 91%
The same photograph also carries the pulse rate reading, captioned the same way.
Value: 63bpm
